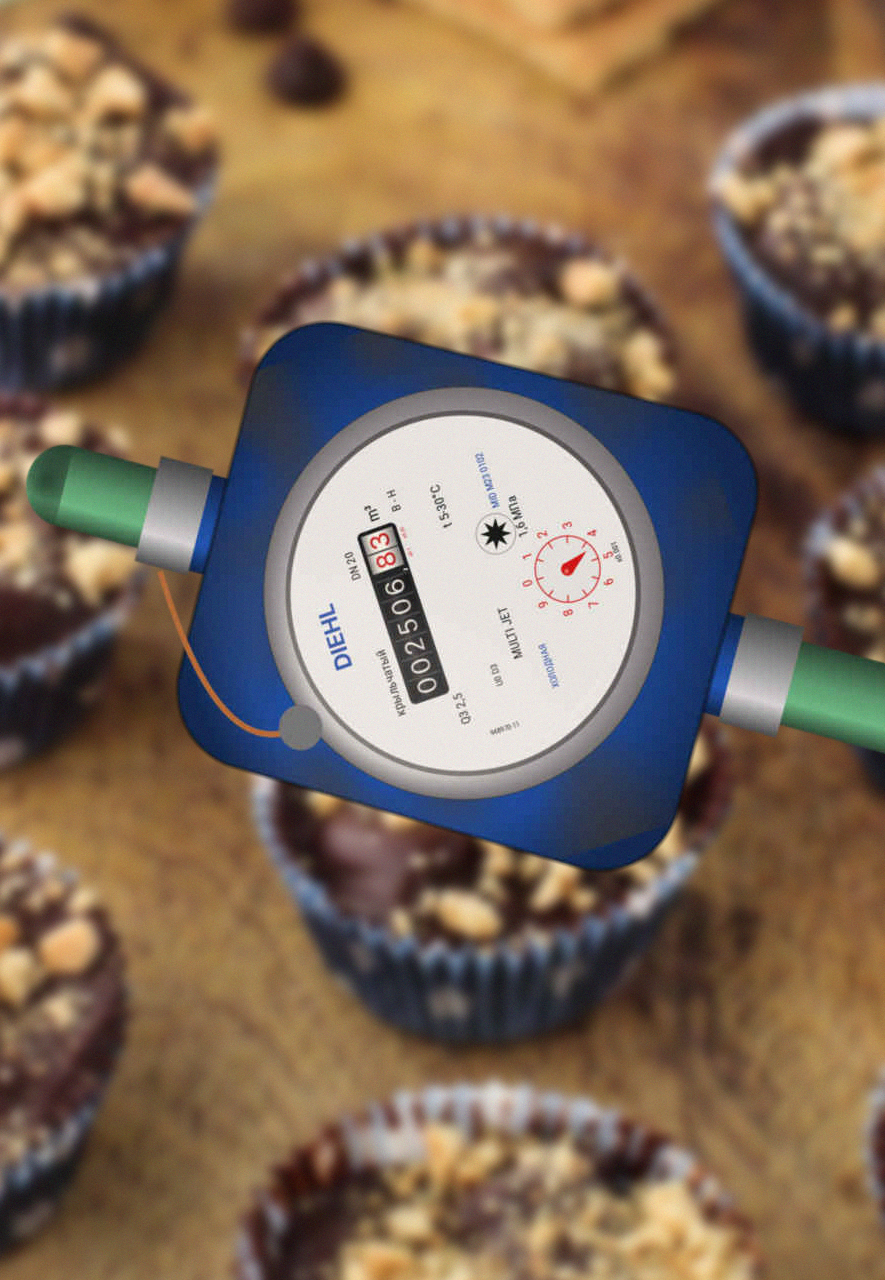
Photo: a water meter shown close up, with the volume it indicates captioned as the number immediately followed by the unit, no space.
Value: 2506.834m³
